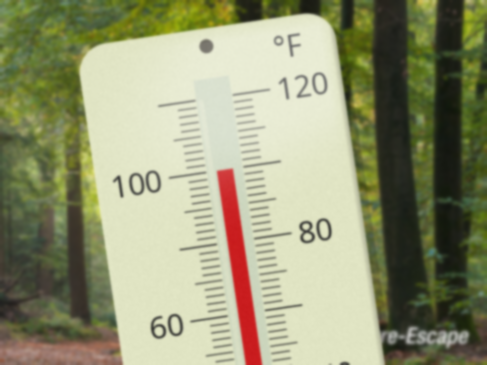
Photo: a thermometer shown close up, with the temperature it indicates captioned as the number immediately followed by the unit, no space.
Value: 100°F
